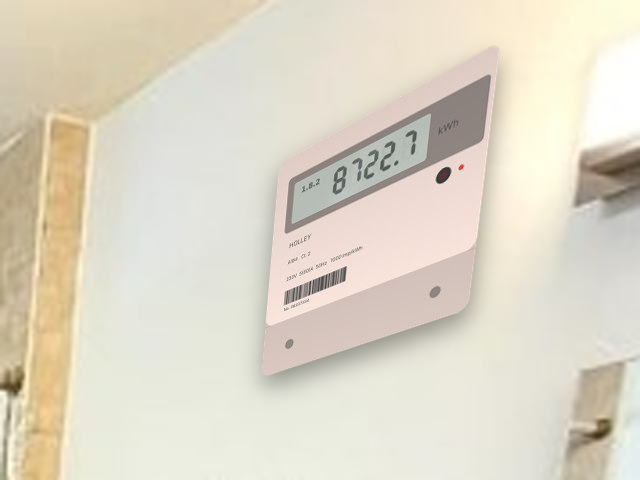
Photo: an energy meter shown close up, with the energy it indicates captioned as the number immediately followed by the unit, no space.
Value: 8722.7kWh
